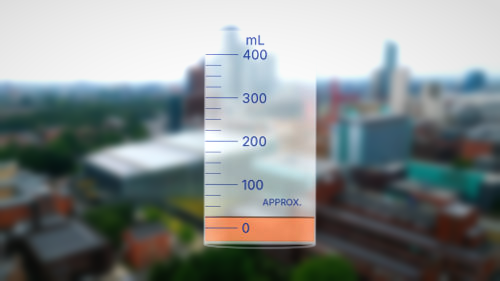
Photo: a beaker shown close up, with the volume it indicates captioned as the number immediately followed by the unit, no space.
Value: 25mL
